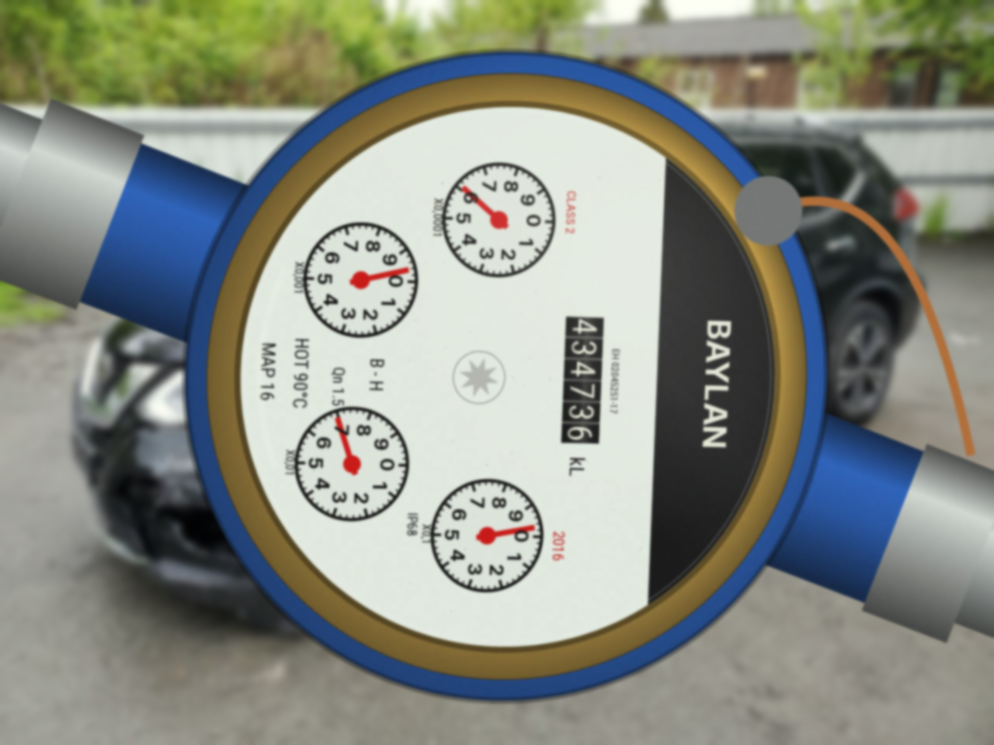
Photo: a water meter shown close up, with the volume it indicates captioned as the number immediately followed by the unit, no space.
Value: 434735.9696kL
